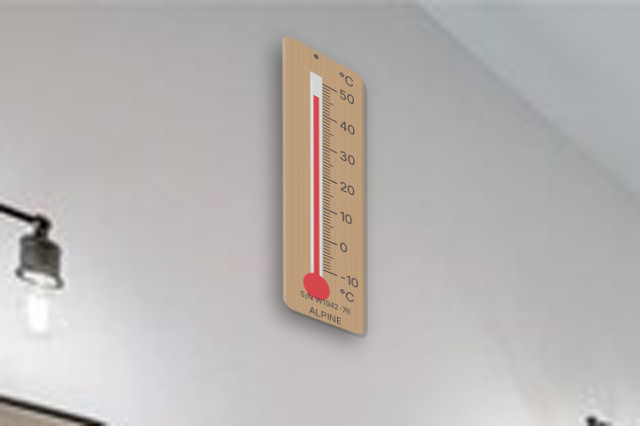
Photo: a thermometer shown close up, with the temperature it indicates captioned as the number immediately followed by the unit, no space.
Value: 45°C
